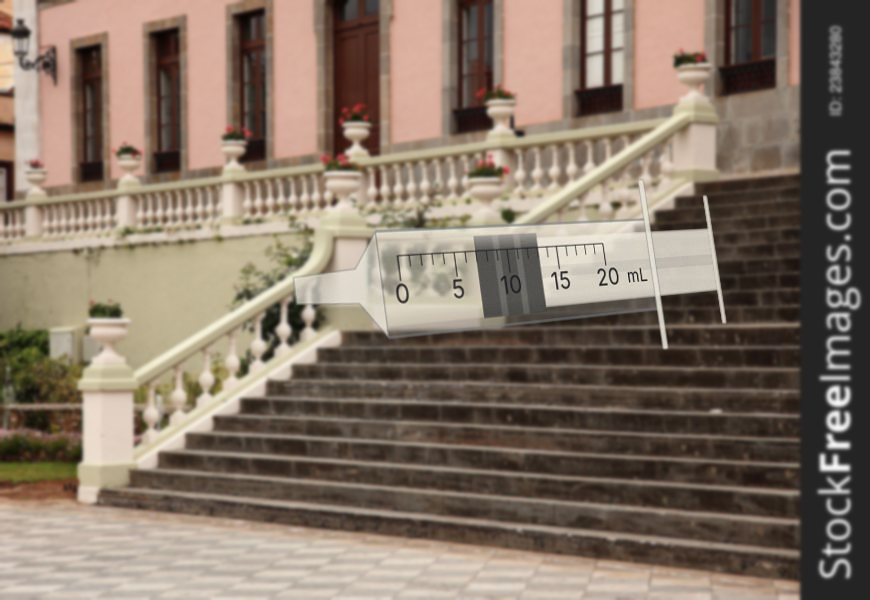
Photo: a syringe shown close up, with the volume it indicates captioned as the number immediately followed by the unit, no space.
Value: 7mL
